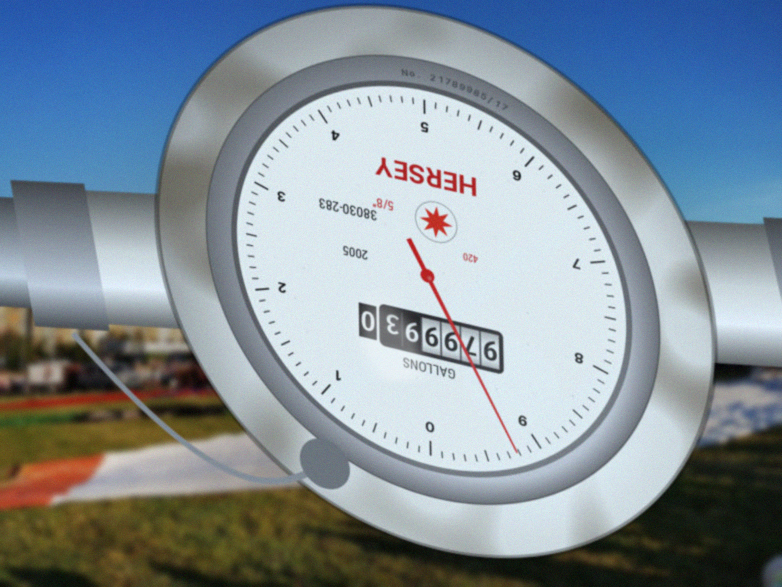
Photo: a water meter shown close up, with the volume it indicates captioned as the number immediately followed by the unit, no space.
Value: 9799929.2gal
